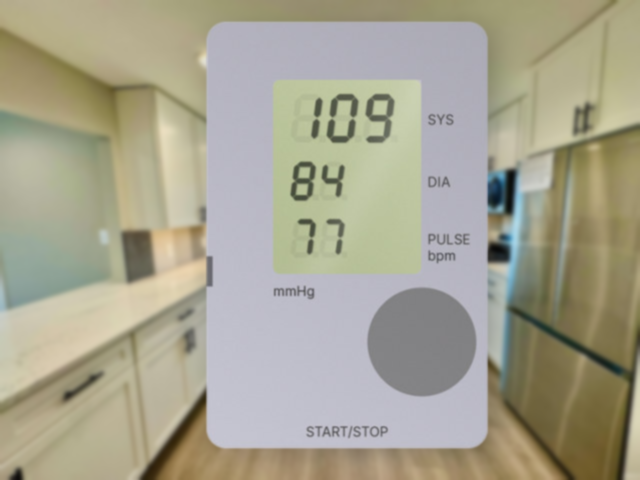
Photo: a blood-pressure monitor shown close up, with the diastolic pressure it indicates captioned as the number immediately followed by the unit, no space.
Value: 84mmHg
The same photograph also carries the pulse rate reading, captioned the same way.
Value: 77bpm
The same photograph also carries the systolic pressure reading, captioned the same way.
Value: 109mmHg
